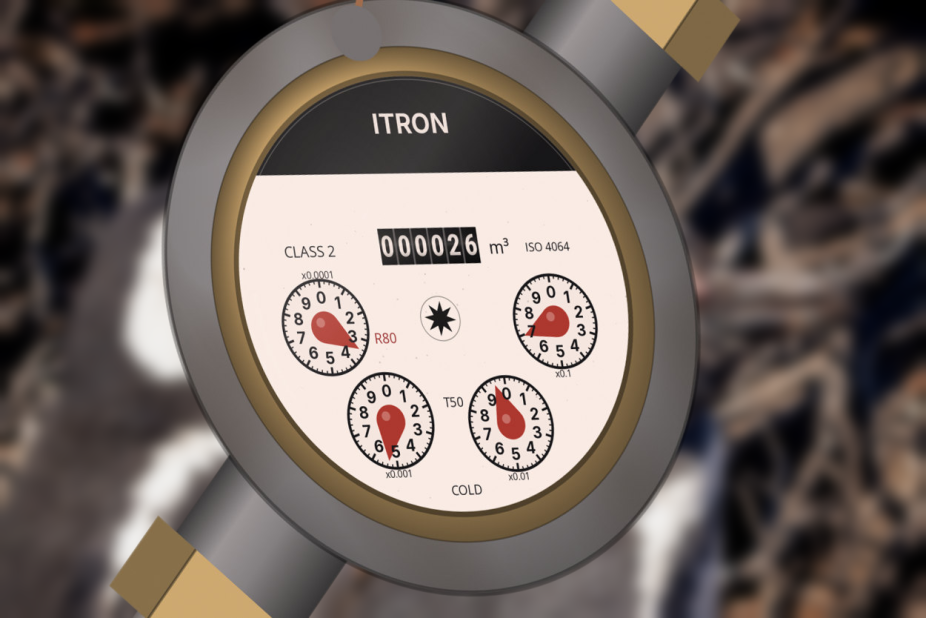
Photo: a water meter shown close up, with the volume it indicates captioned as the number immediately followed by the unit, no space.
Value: 26.6953m³
